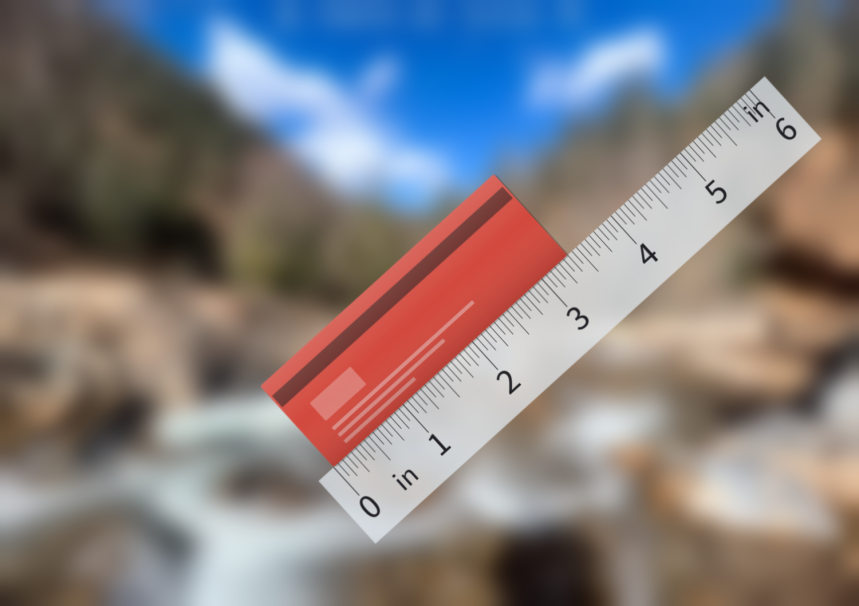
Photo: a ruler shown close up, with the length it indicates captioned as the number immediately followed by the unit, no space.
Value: 3.375in
